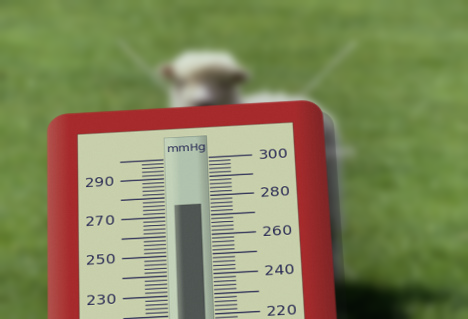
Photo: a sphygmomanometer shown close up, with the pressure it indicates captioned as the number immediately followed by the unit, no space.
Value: 276mmHg
